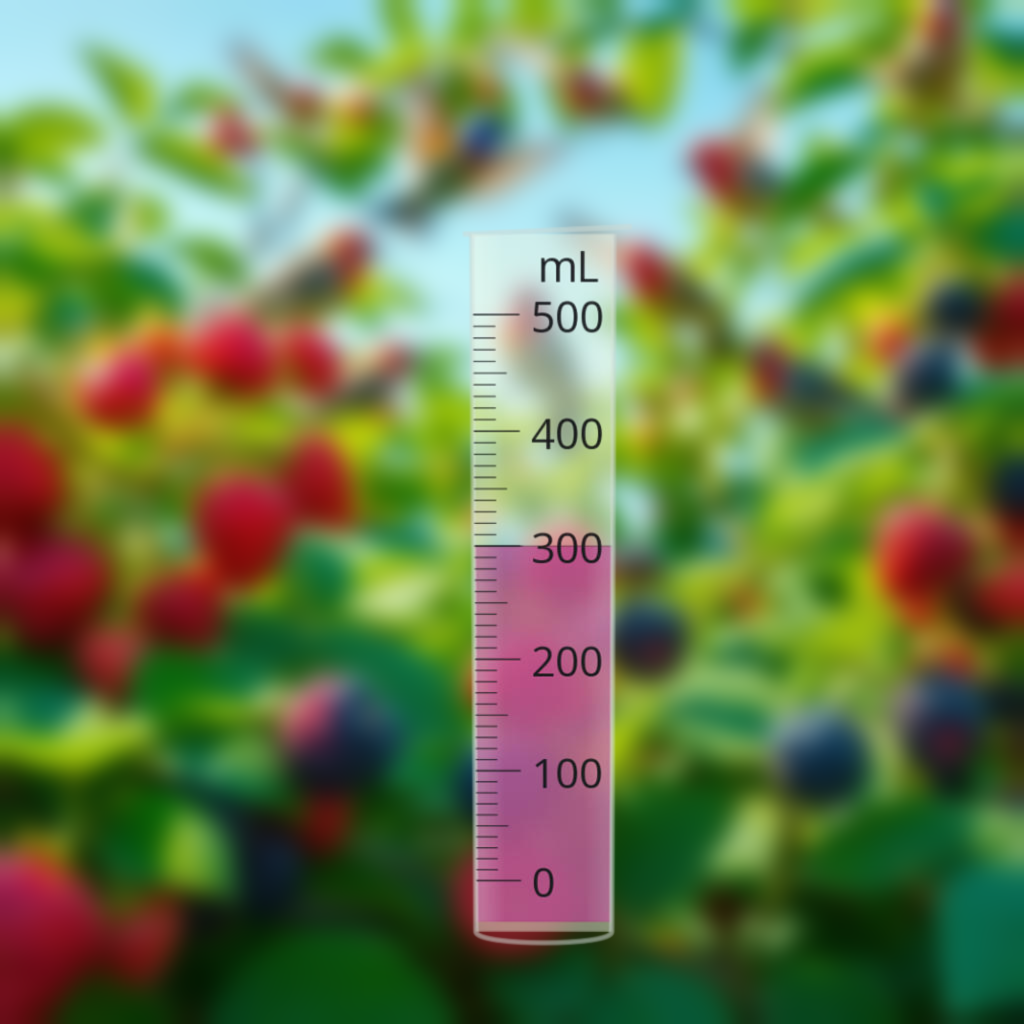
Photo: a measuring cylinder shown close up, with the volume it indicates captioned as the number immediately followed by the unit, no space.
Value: 300mL
